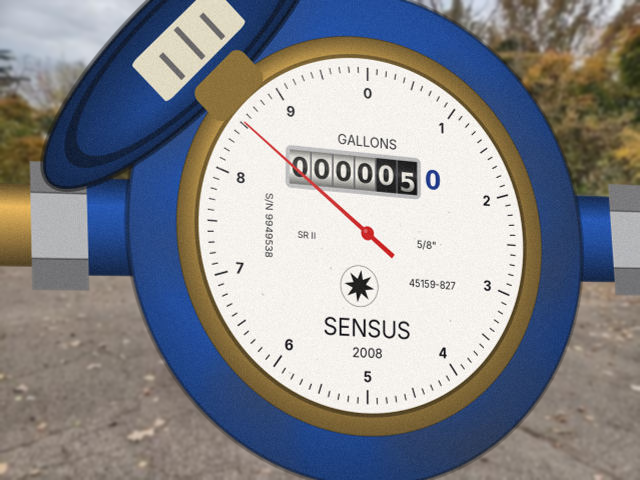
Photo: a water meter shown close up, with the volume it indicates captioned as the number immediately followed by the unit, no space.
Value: 48.5gal
